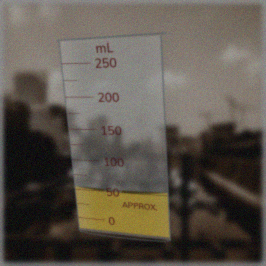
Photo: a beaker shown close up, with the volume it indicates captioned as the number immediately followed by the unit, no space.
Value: 50mL
